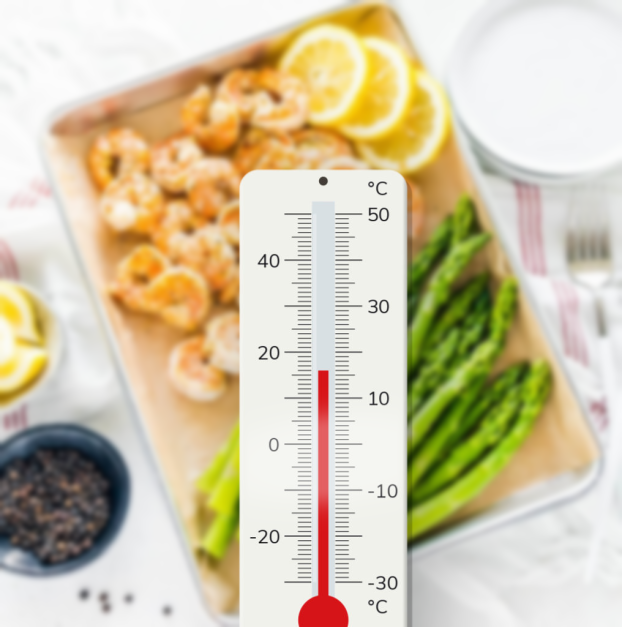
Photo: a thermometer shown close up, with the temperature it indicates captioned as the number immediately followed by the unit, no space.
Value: 16°C
